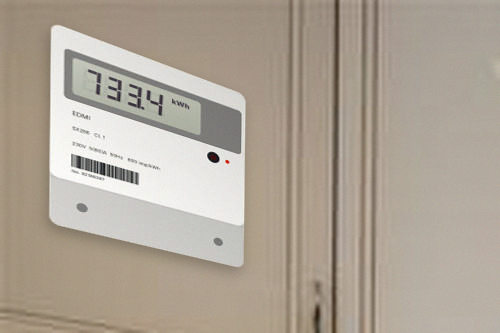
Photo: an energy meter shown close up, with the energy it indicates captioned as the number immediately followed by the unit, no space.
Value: 733.4kWh
